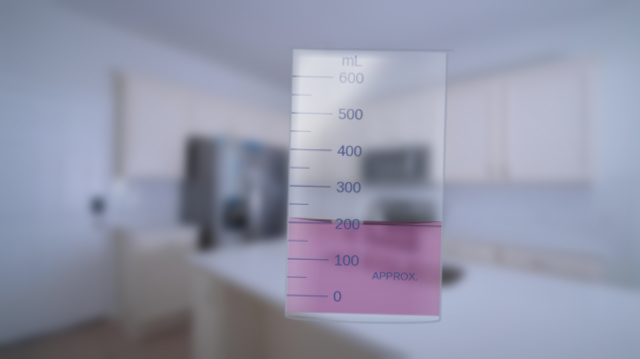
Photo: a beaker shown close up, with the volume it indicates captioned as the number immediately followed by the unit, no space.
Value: 200mL
